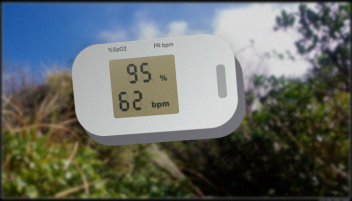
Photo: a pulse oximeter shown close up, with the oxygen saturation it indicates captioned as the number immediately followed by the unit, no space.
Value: 95%
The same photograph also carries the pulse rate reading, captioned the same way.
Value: 62bpm
